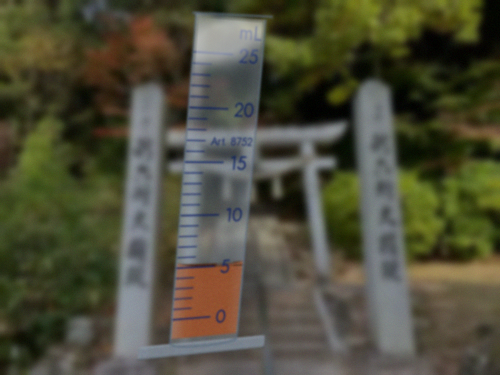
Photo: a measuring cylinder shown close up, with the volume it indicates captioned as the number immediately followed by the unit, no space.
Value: 5mL
